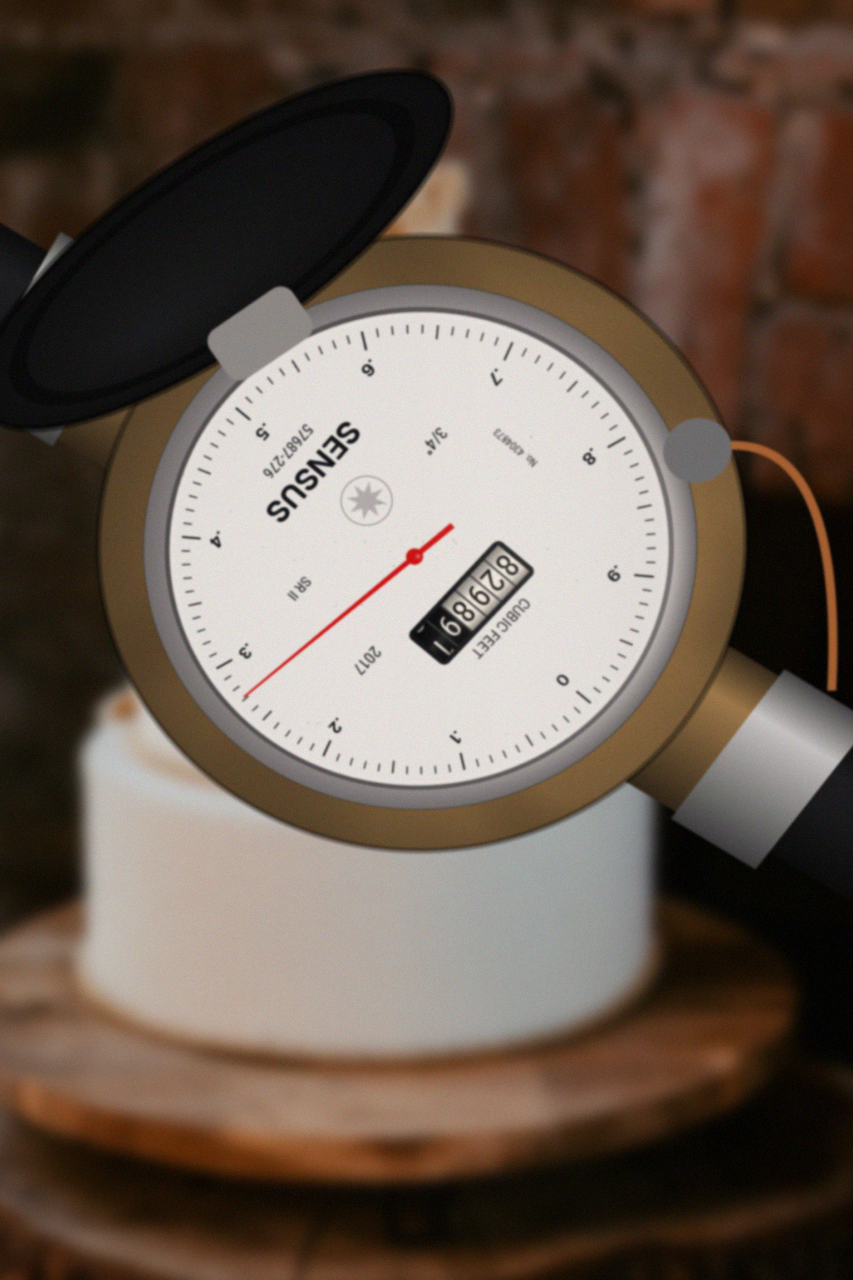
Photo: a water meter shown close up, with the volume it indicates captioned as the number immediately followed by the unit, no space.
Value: 829891.27ft³
